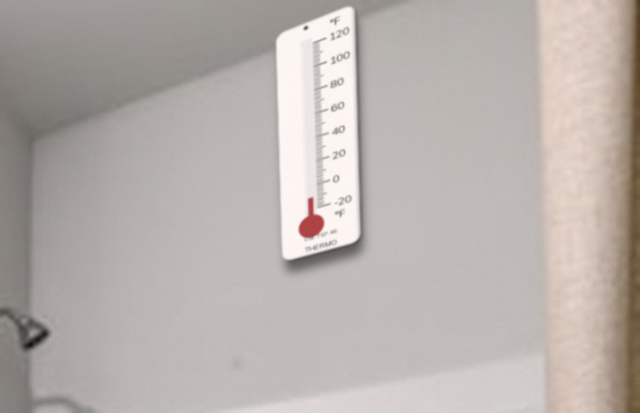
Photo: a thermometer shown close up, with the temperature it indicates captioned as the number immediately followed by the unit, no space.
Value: -10°F
